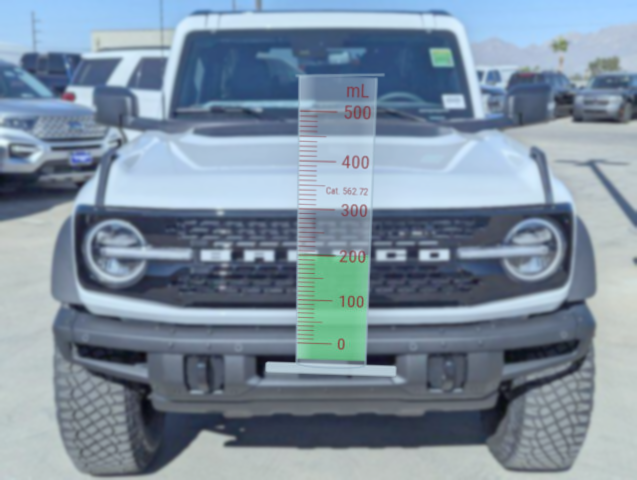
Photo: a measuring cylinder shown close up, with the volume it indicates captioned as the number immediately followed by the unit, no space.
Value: 200mL
